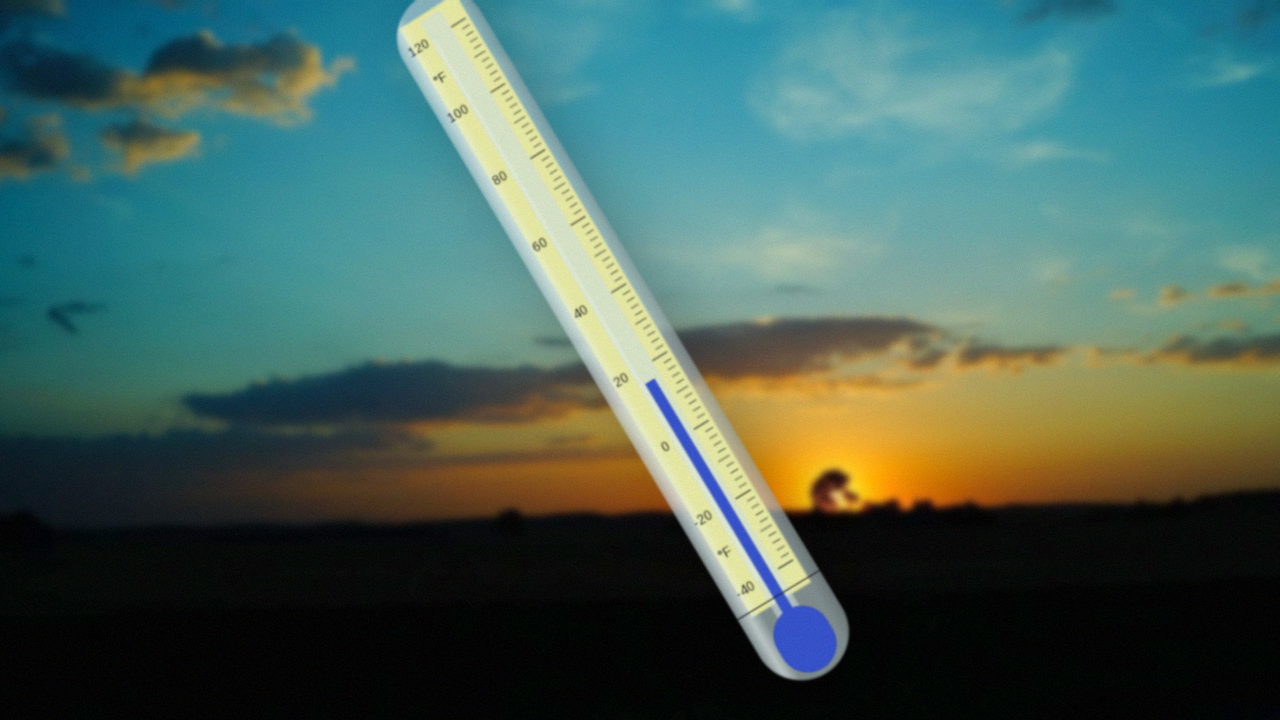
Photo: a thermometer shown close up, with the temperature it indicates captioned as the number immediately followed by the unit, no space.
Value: 16°F
